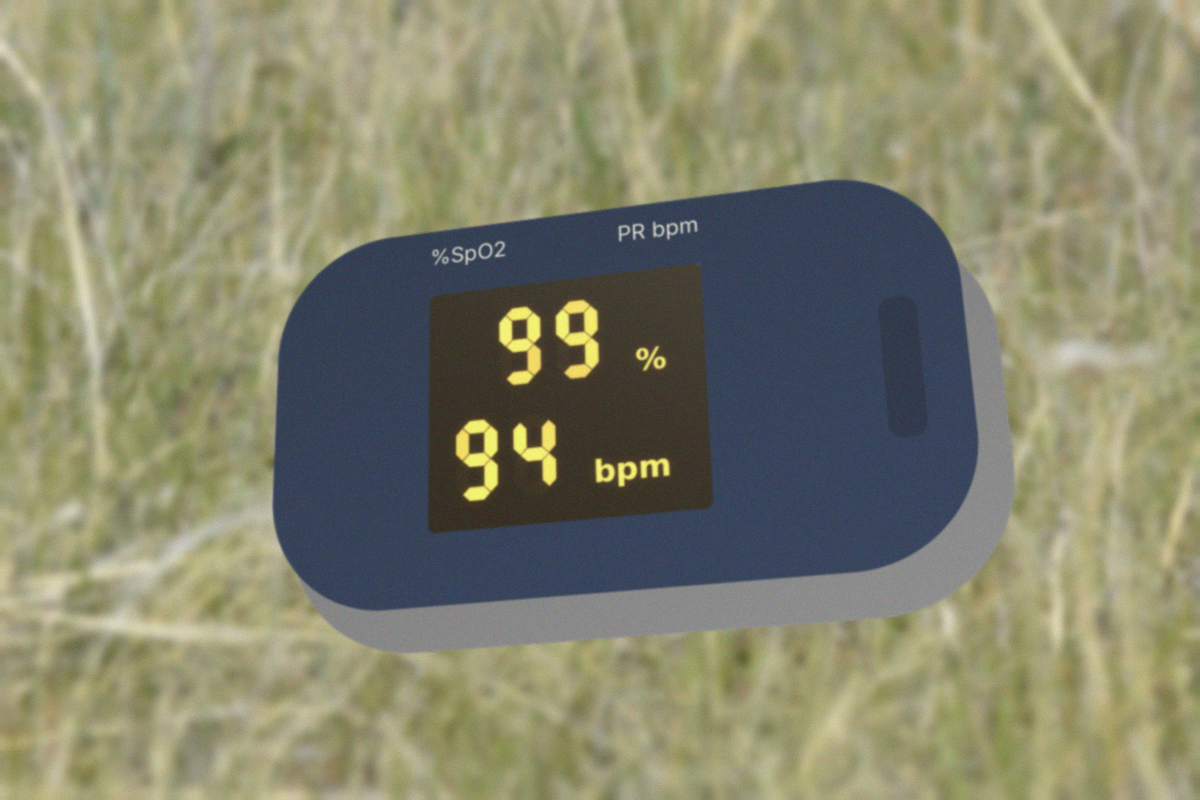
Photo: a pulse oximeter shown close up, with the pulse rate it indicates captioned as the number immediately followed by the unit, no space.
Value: 94bpm
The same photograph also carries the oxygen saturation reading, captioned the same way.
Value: 99%
